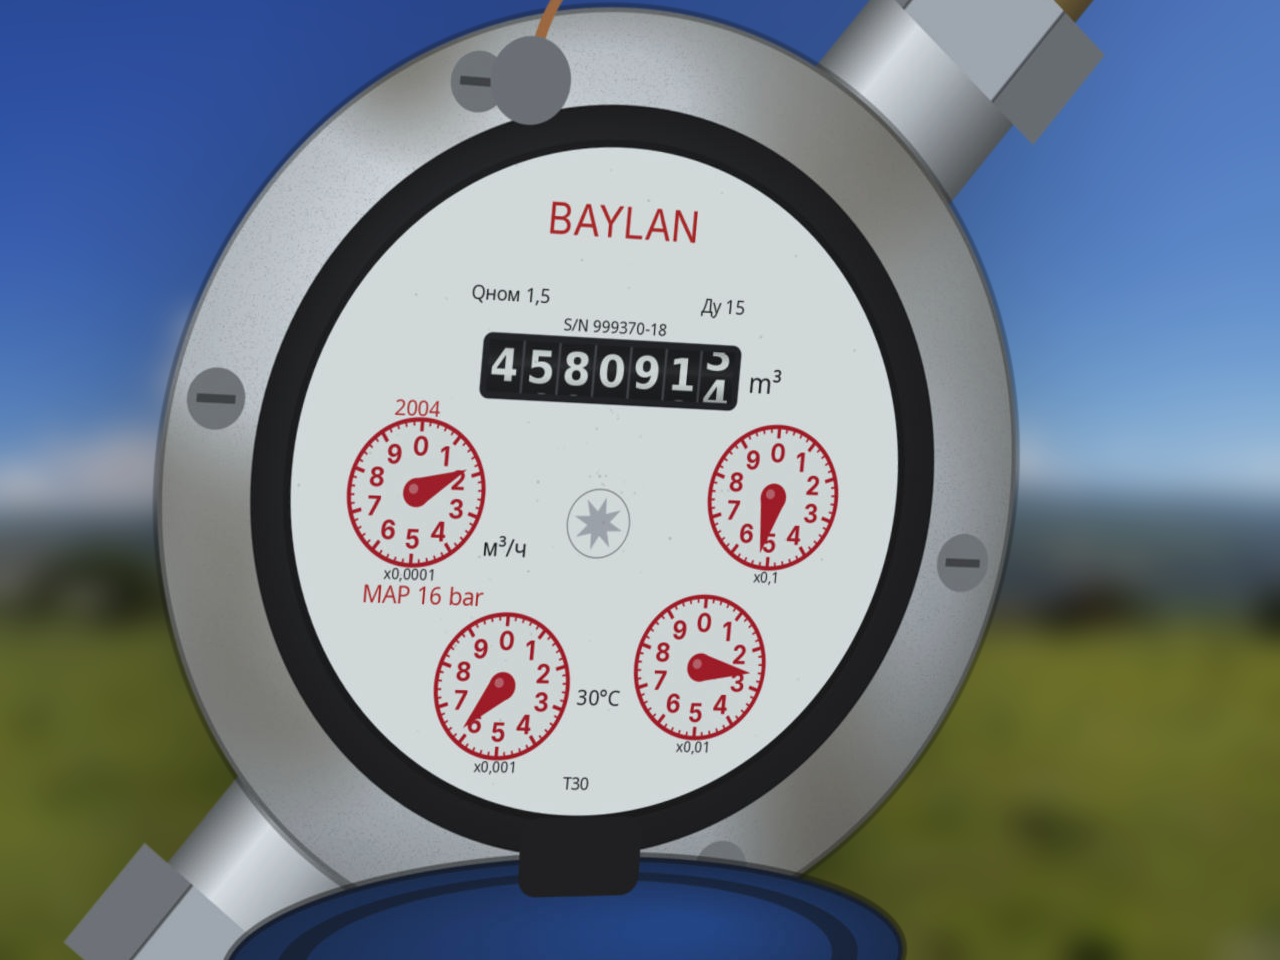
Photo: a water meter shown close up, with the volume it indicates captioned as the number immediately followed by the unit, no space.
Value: 4580913.5261m³
